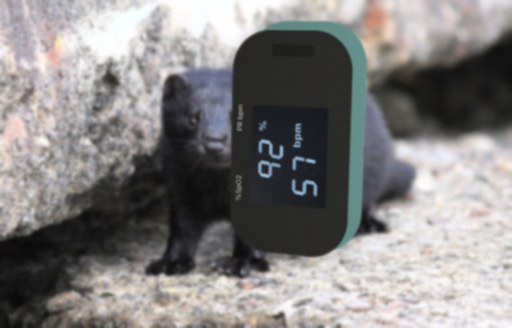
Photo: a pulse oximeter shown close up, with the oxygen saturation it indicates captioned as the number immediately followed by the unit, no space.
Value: 92%
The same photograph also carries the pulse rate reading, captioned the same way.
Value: 57bpm
